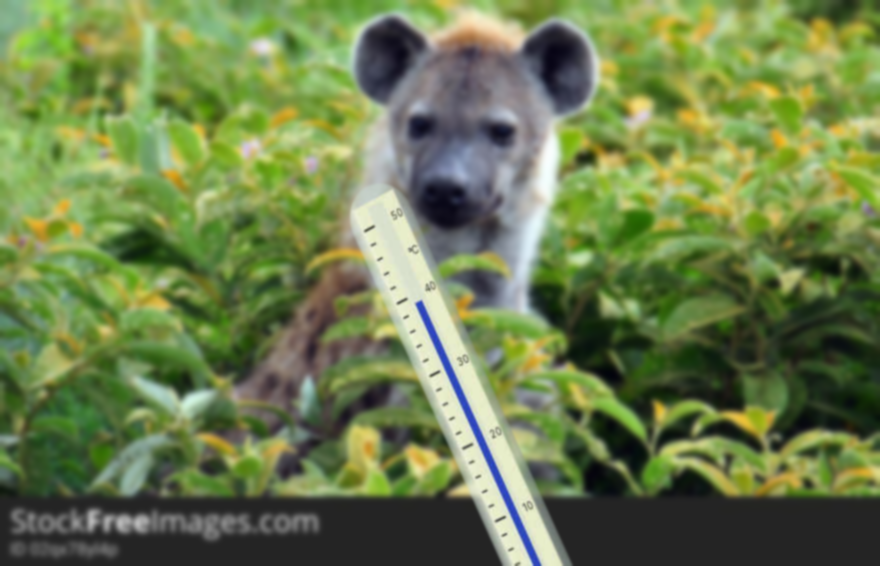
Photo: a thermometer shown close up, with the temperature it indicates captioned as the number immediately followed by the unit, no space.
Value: 39°C
